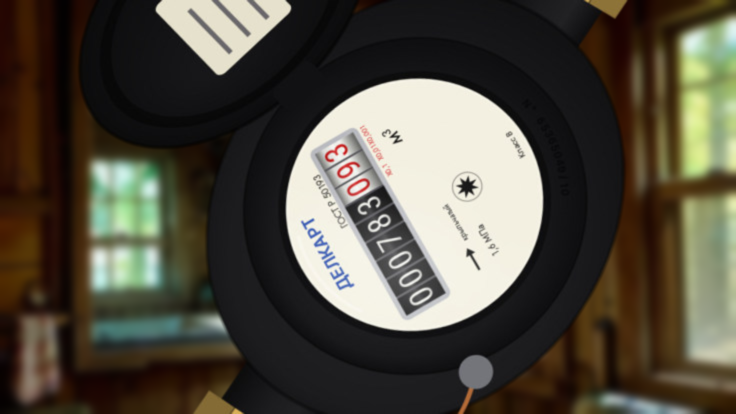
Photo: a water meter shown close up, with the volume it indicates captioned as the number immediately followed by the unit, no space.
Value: 783.093m³
